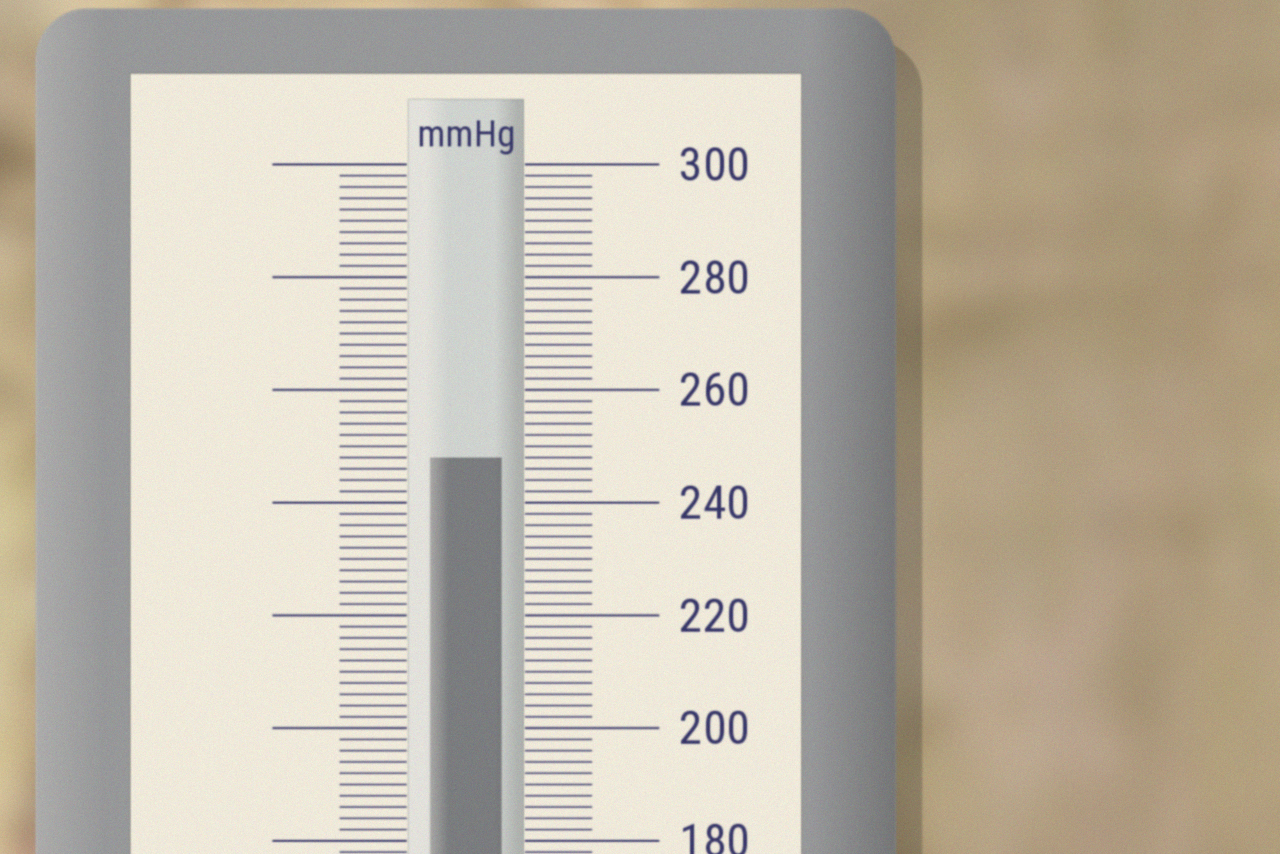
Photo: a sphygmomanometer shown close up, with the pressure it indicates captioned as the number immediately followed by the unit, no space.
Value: 248mmHg
